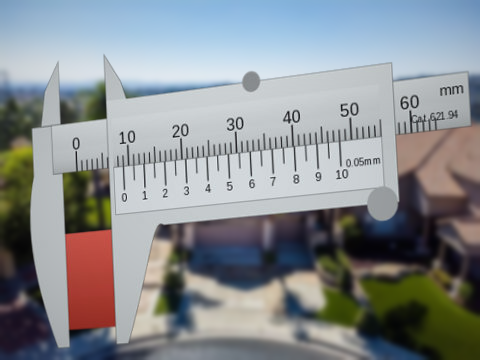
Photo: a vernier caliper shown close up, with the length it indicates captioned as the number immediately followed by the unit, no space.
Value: 9.0mm
